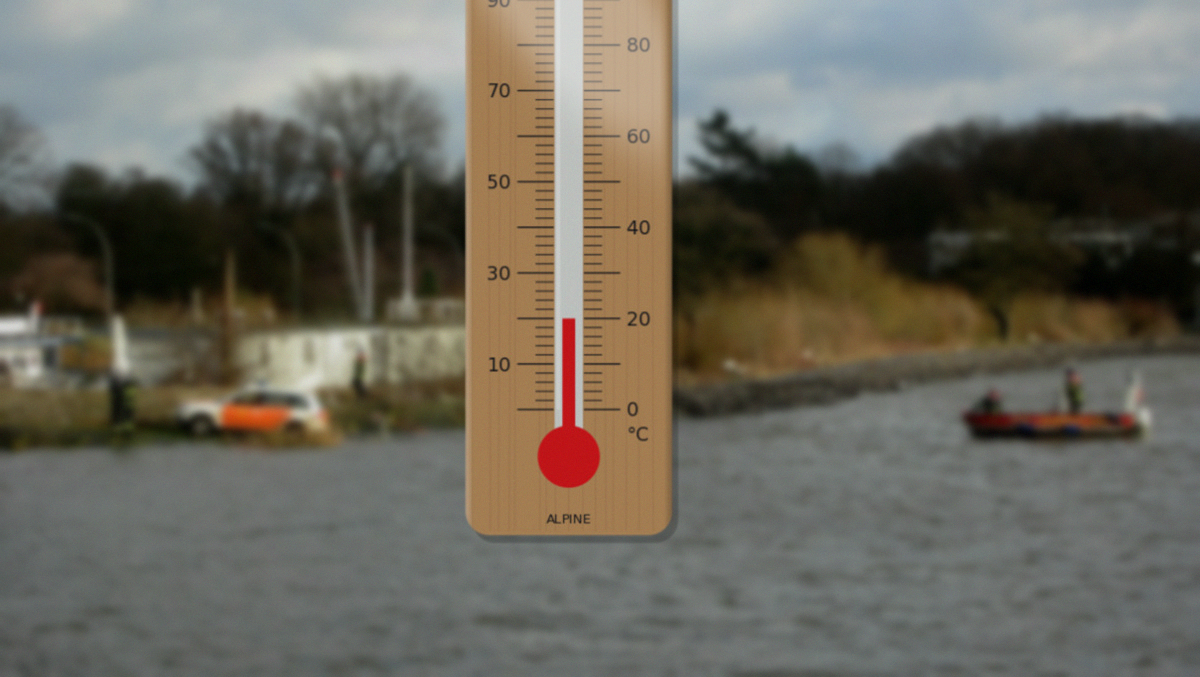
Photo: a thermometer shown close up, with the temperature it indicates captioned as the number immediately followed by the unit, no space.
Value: 20°C
